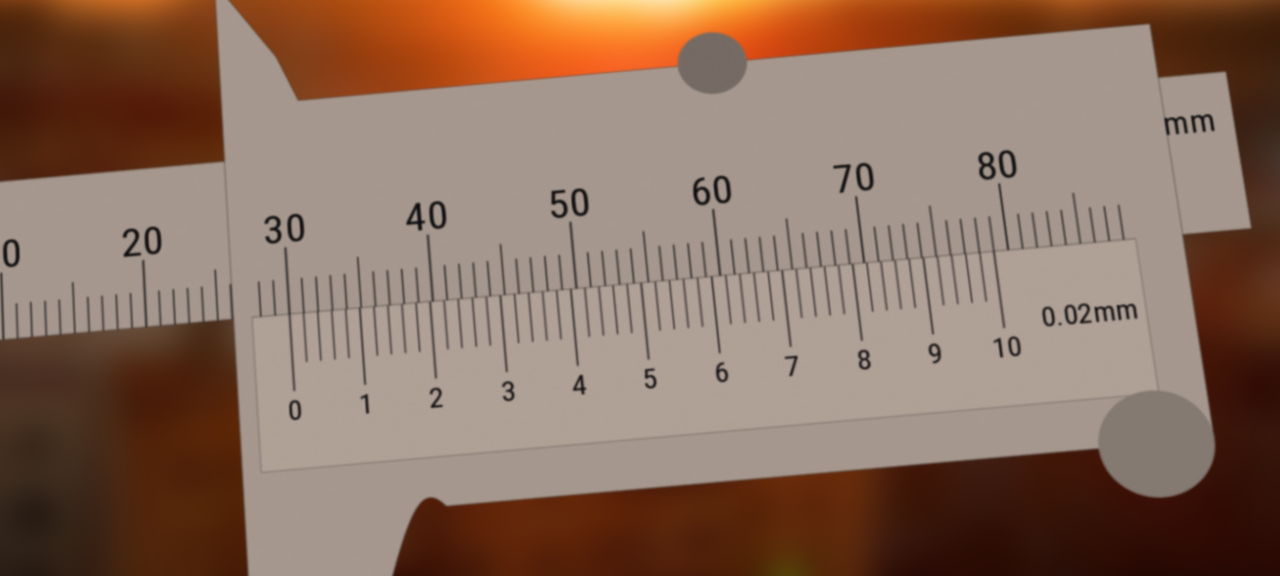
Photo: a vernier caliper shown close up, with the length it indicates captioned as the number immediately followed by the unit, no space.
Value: 30.0mm
